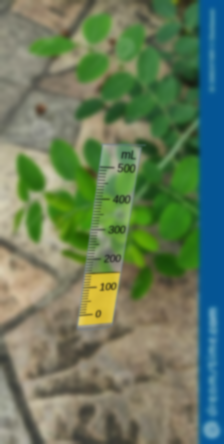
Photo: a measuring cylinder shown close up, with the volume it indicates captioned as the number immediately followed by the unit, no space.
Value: 150mL
